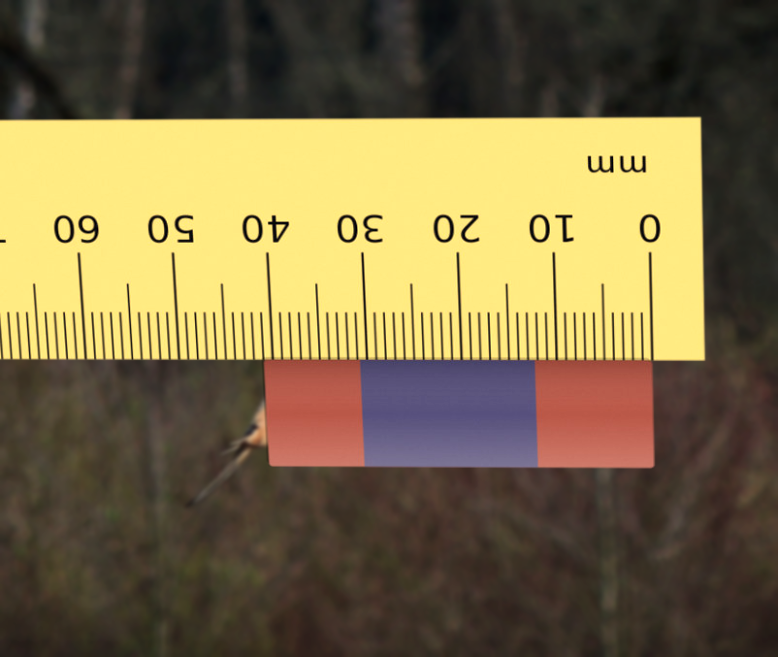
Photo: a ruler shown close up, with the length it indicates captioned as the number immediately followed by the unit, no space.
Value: 41mm
